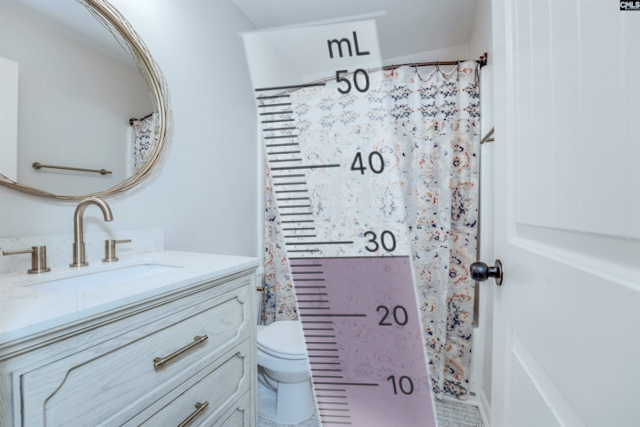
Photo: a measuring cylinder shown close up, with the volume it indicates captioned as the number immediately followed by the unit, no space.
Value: 28mL
